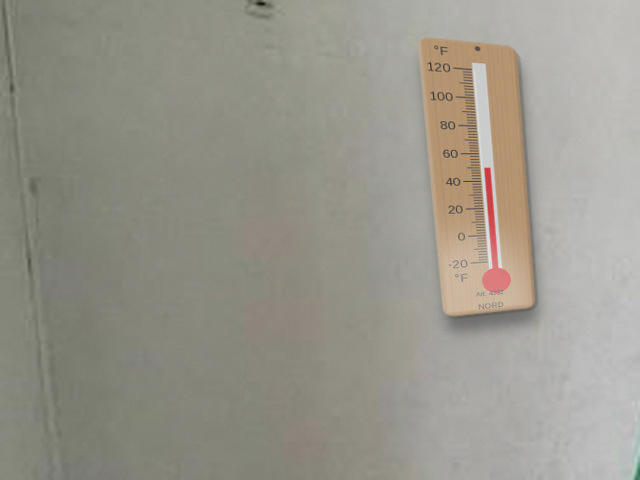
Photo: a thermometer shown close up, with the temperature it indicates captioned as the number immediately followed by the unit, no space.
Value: 50°F
